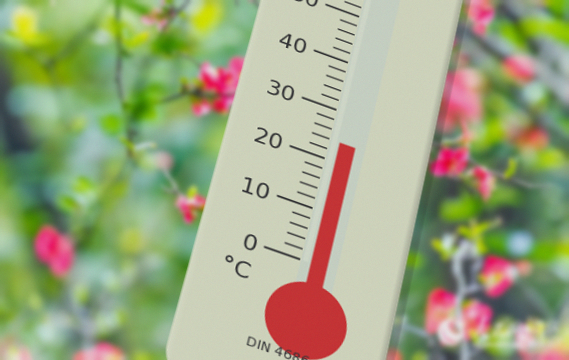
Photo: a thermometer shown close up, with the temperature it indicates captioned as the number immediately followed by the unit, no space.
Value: 24°C
